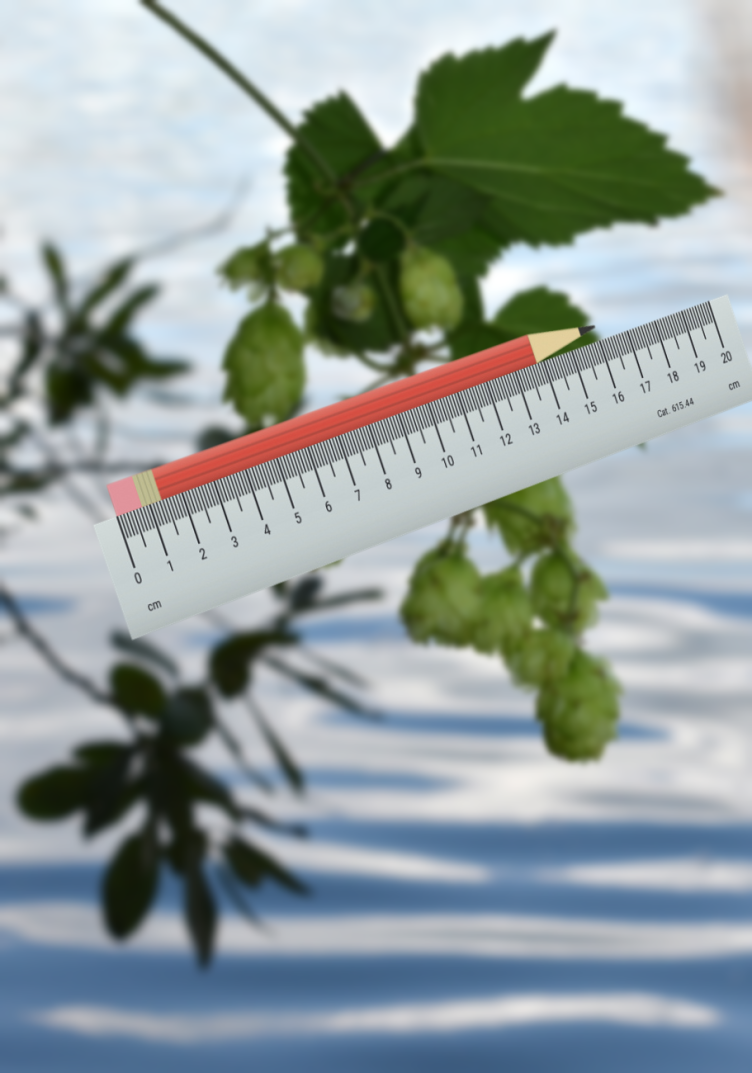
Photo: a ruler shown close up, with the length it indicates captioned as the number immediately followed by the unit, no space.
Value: 16cm
